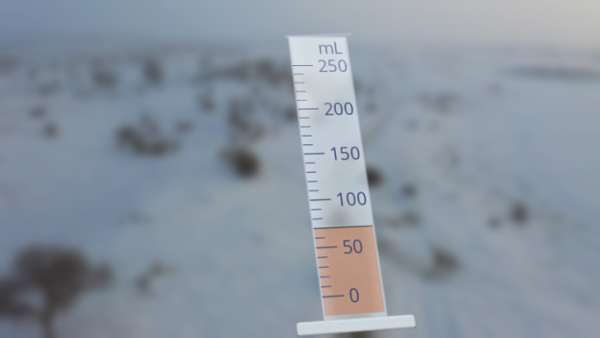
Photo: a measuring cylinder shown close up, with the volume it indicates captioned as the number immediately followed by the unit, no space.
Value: 70mL
